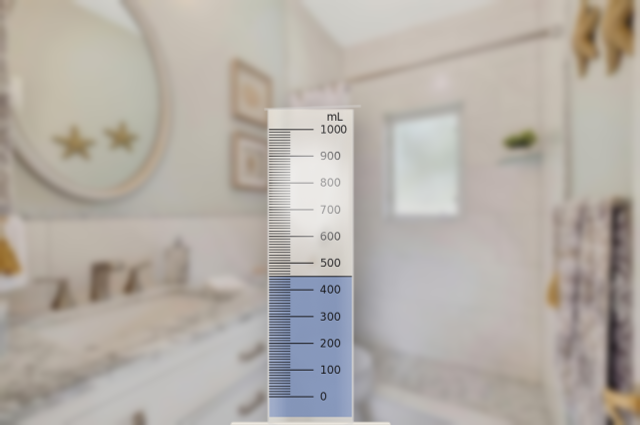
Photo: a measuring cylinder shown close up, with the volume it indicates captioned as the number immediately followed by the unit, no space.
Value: 450mL
